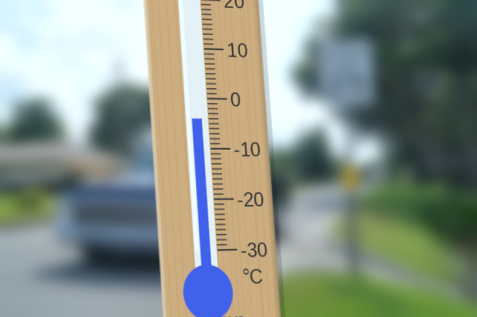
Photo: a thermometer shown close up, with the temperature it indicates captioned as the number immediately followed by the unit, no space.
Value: -4°C
